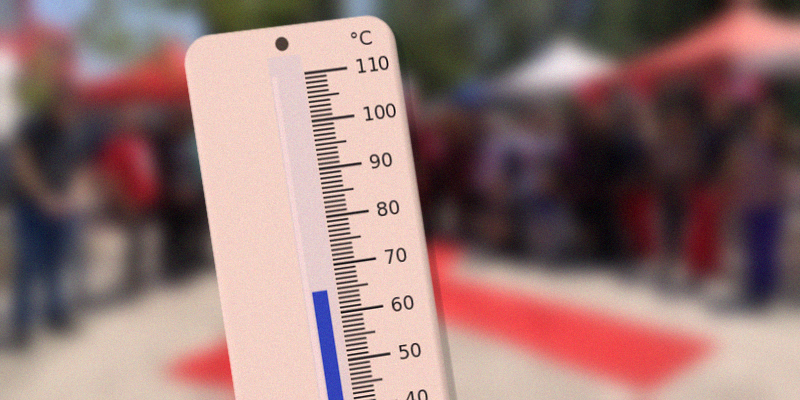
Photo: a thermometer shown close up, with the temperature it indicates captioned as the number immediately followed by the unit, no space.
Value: 65°C
